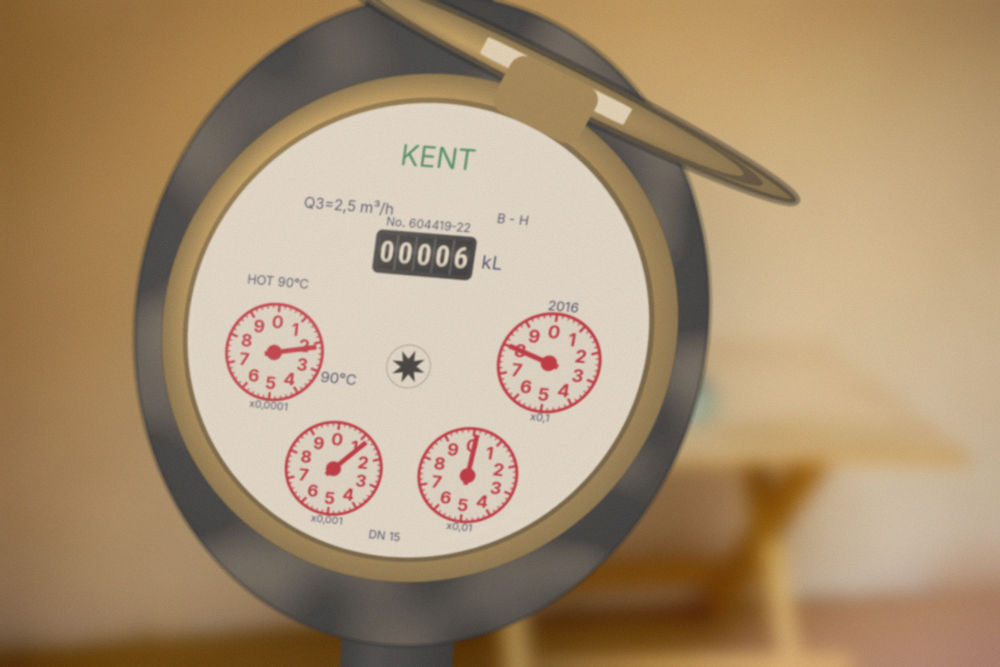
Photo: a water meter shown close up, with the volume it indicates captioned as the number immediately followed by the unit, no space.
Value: 6.8012kL
